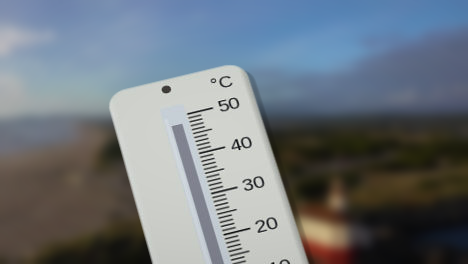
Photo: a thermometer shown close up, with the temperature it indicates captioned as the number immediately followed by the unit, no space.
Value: 48°C
